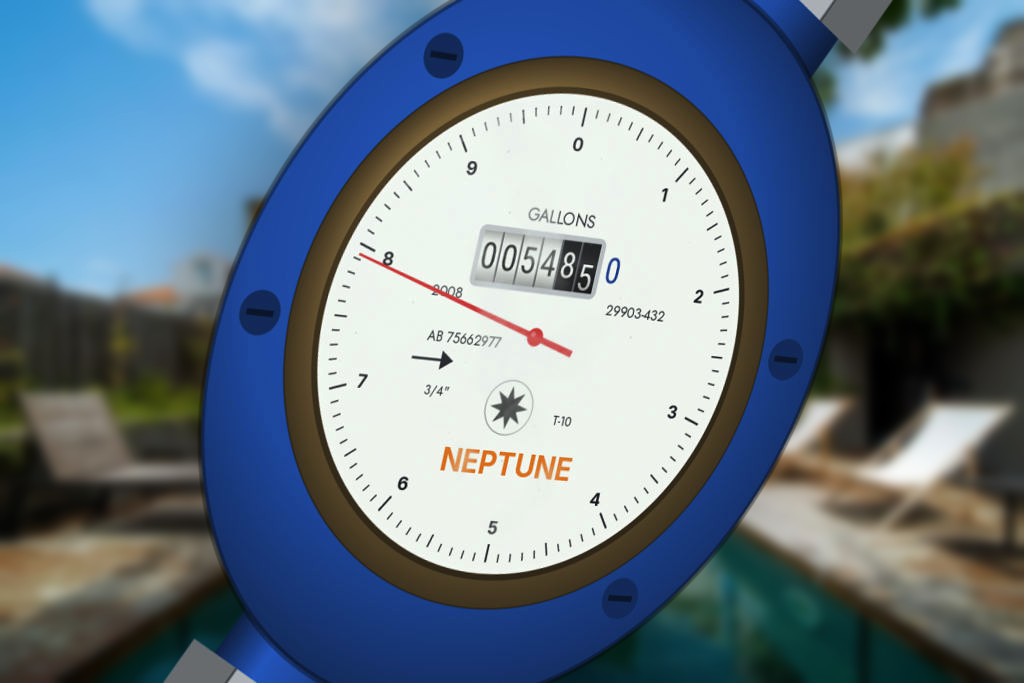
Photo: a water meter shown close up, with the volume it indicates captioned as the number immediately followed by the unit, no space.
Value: 54847.9gal
